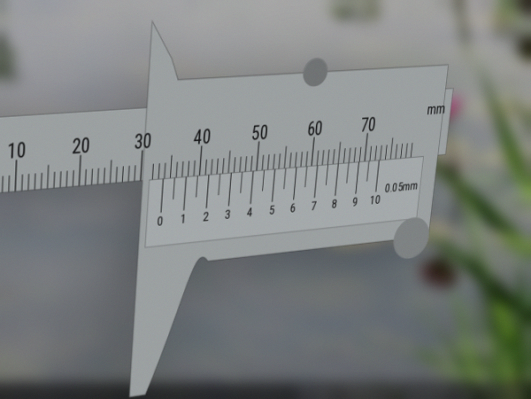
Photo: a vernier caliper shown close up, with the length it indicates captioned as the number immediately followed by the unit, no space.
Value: 33.8mm
